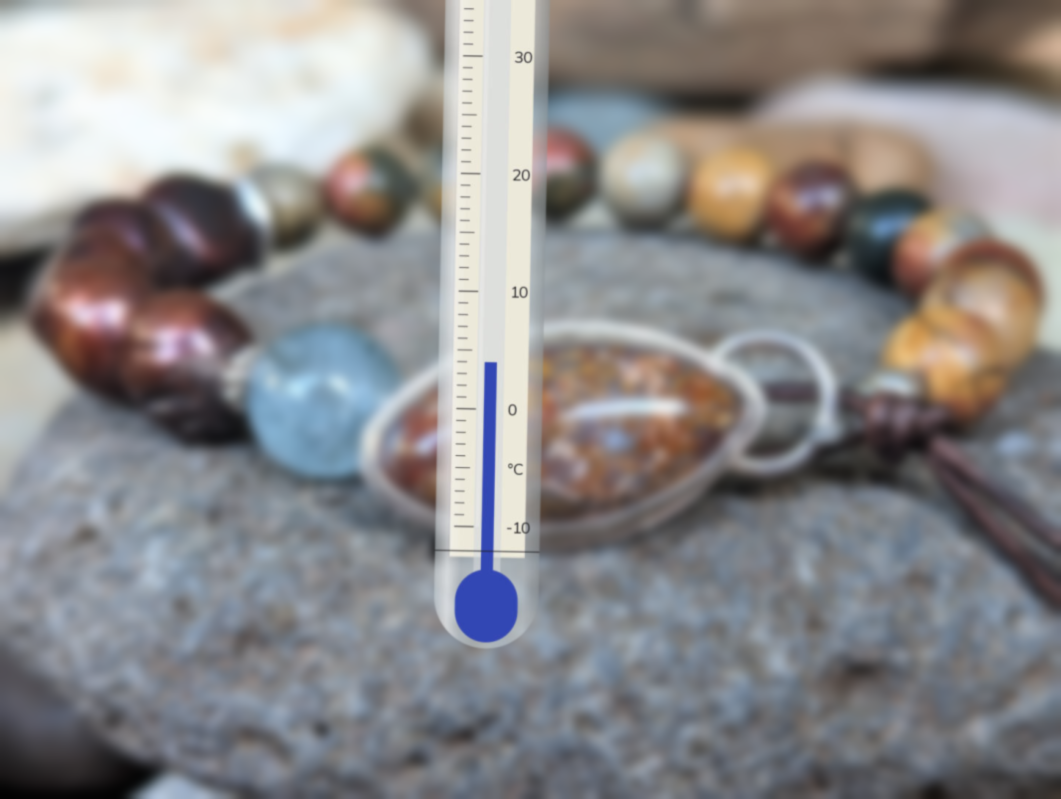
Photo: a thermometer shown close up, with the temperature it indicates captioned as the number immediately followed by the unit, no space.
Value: 4°C
